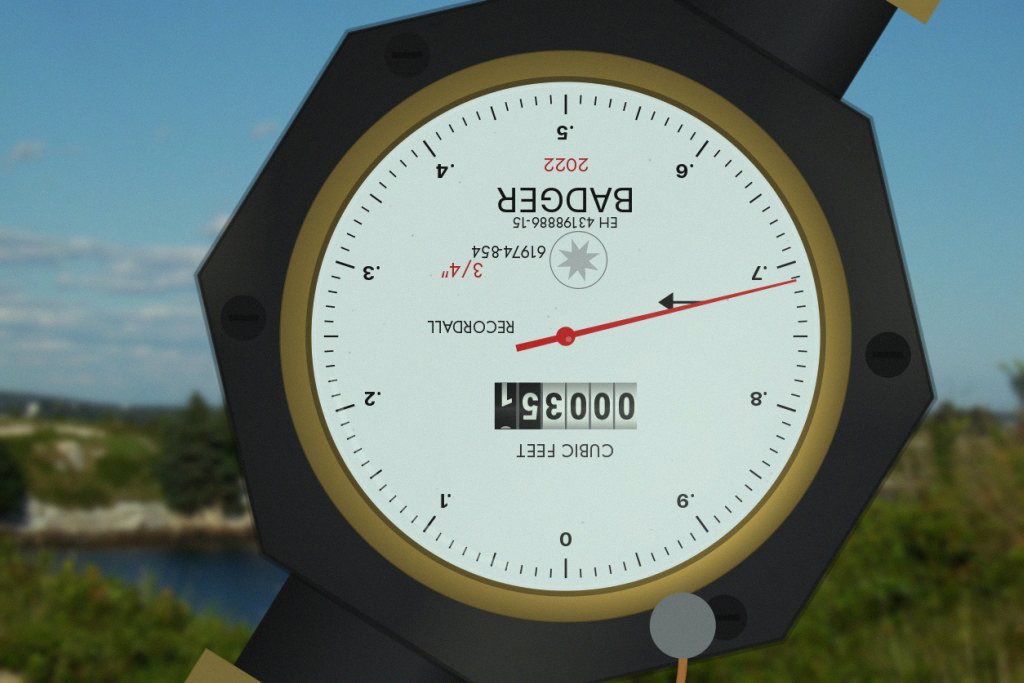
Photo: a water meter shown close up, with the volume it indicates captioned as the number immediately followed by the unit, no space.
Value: 350.71ft³
